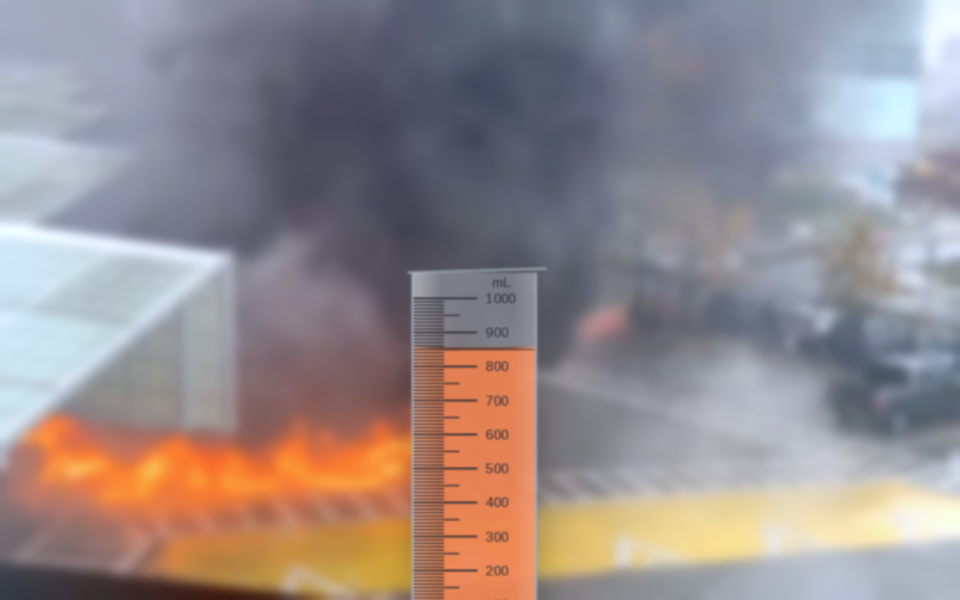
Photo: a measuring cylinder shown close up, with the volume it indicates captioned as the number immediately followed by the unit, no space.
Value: 850mL
